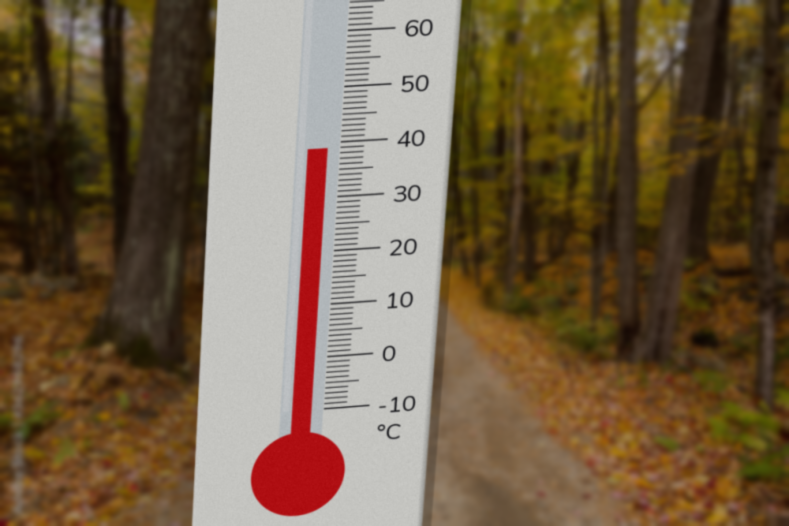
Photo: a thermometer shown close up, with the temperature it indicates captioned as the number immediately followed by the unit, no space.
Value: 39°C
